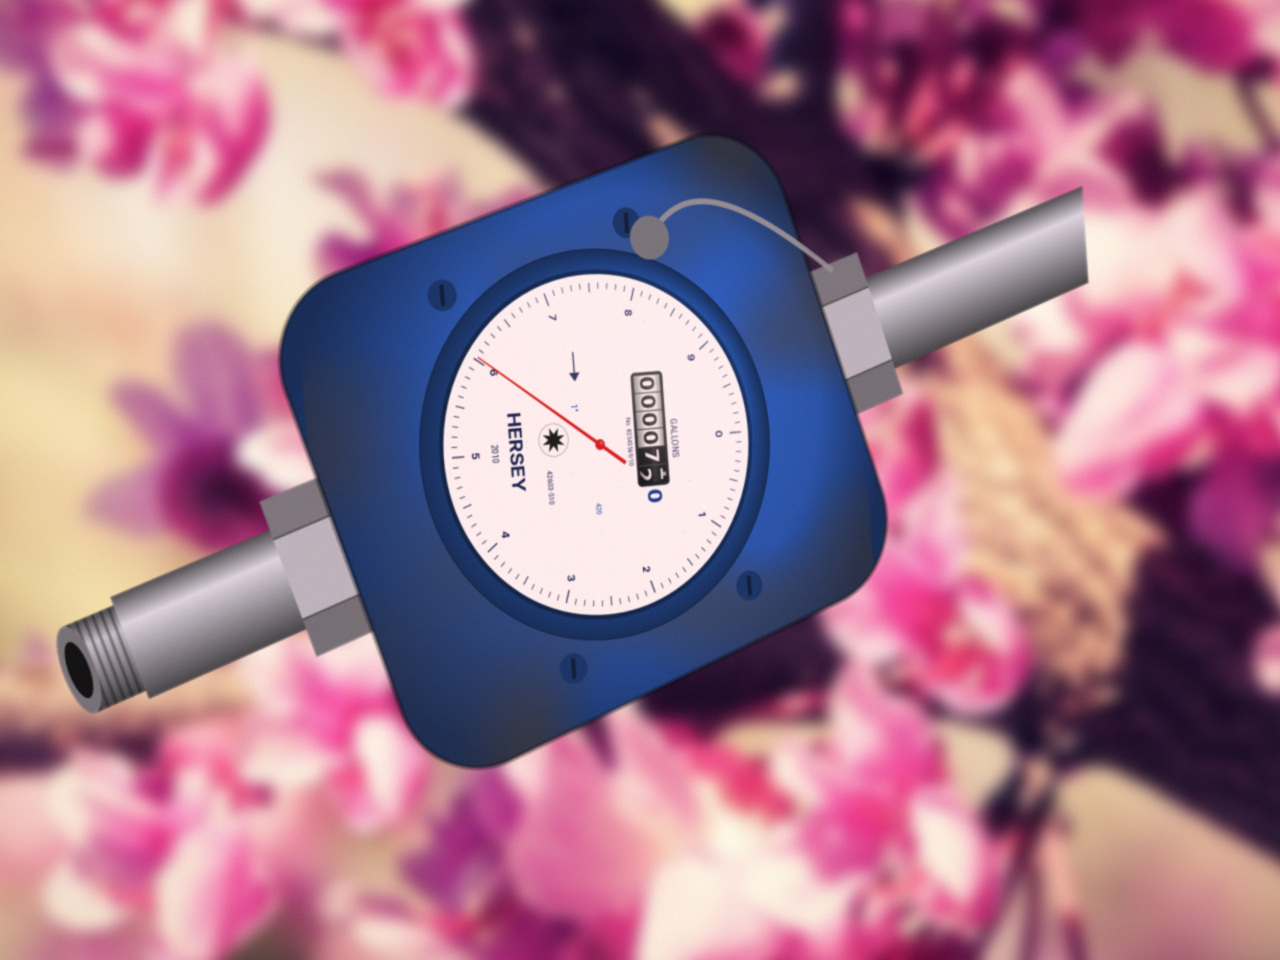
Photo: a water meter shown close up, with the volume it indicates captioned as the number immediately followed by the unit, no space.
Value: 716.0gal
